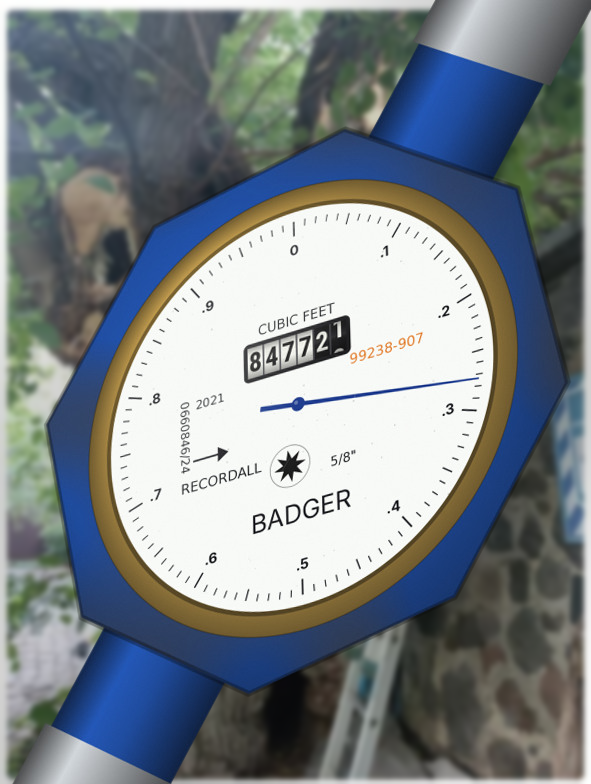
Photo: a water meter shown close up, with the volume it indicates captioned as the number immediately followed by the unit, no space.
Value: 847721.27ft³
